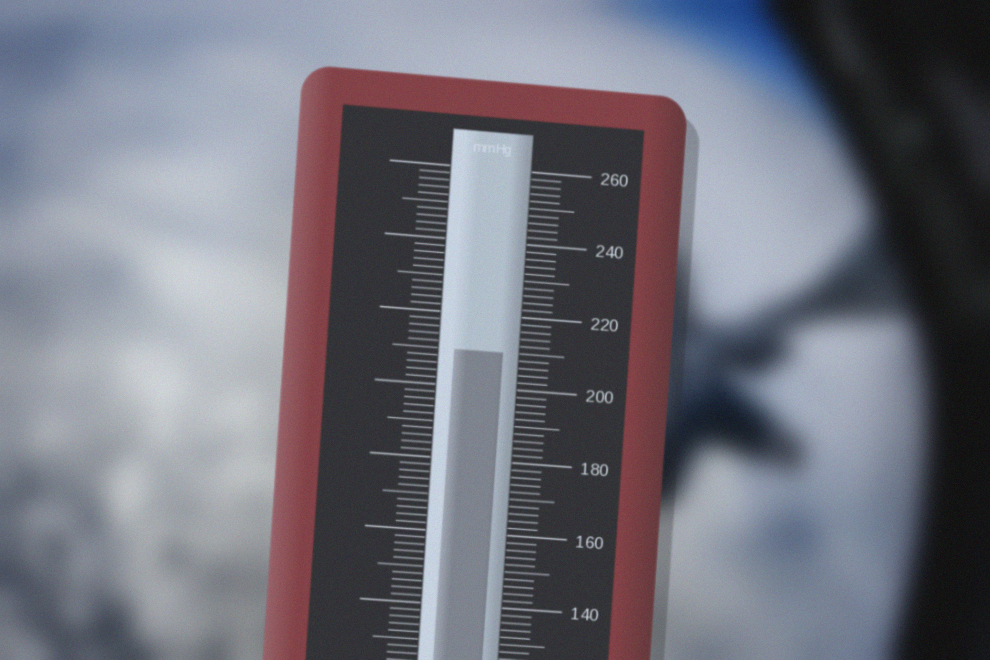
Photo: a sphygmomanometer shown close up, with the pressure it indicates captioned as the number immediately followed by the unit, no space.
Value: 210mmHg
